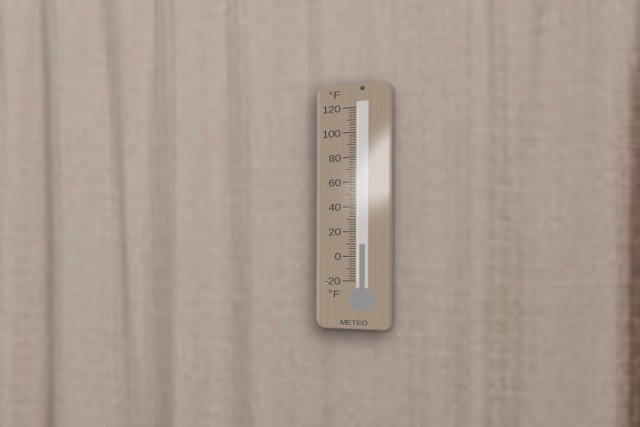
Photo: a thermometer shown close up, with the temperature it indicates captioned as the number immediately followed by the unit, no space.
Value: 10°F
